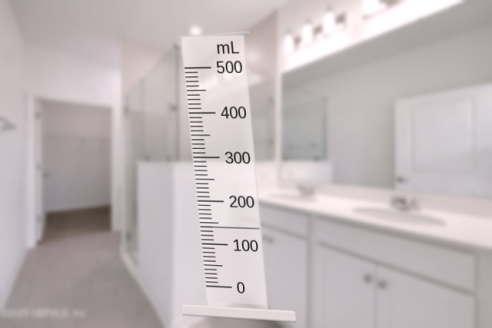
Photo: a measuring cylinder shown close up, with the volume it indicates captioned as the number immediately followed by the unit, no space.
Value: 140mL
